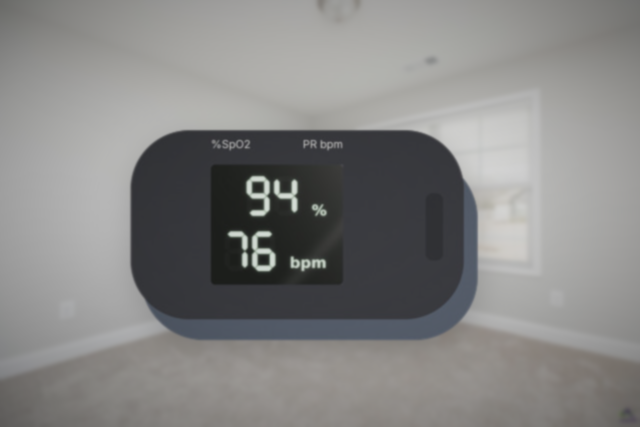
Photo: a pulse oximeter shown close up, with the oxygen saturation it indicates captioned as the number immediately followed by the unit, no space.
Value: 94%
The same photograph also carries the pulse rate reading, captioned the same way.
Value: 76bpm
